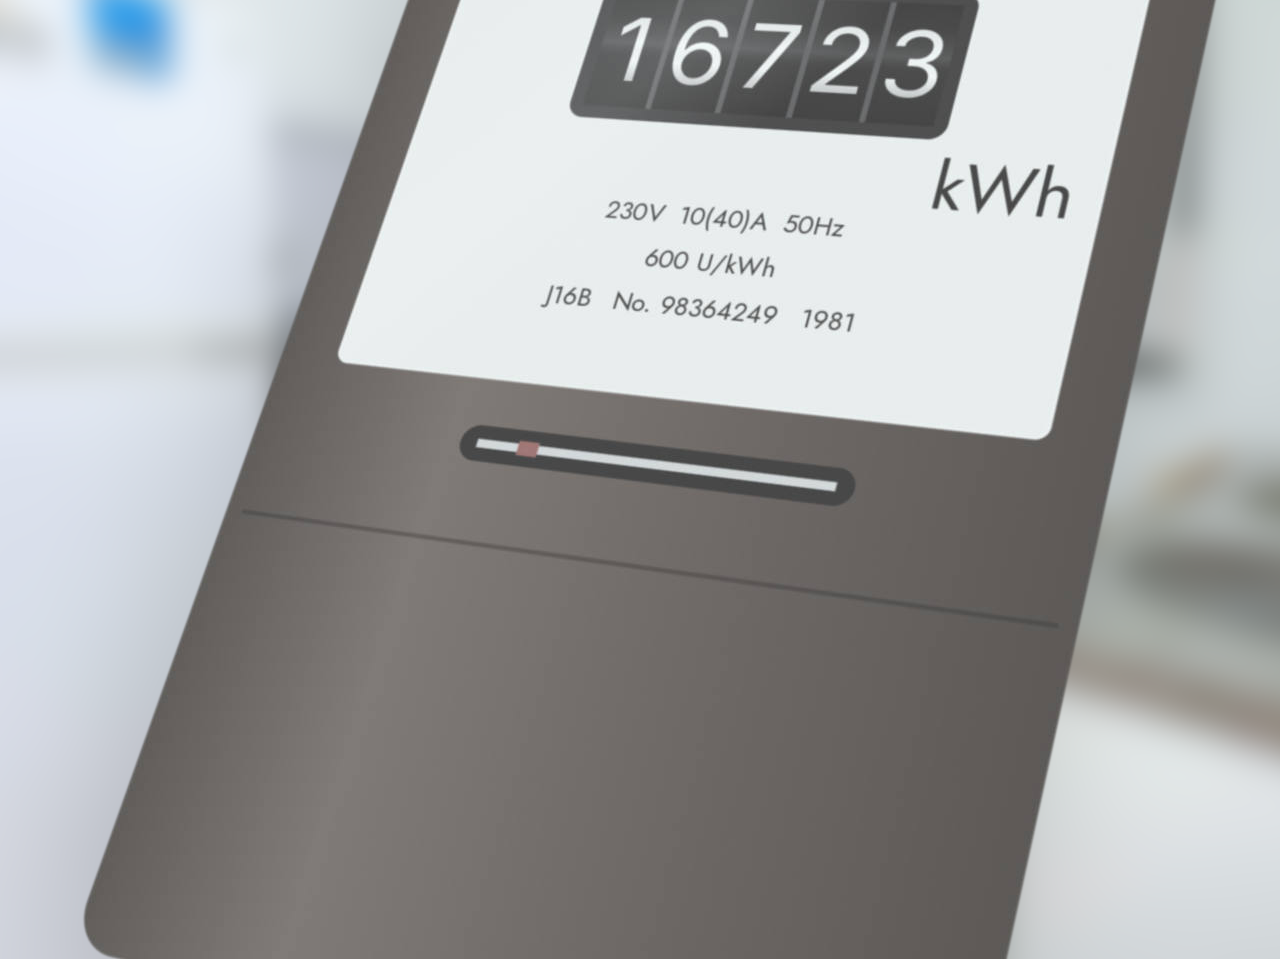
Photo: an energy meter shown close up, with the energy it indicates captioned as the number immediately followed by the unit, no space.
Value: 16723kWh
